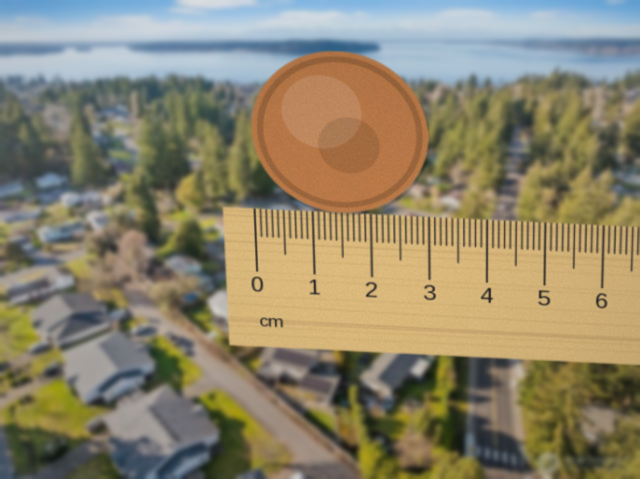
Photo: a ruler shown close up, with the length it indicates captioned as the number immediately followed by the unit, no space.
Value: 3cm
